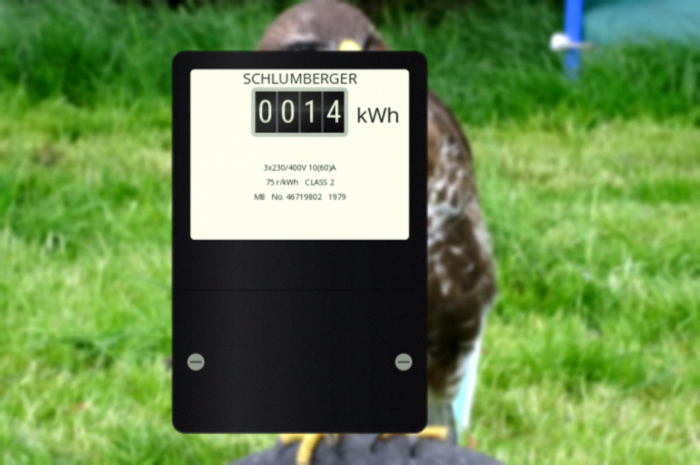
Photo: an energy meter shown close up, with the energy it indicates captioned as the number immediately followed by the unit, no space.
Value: 14kWh
